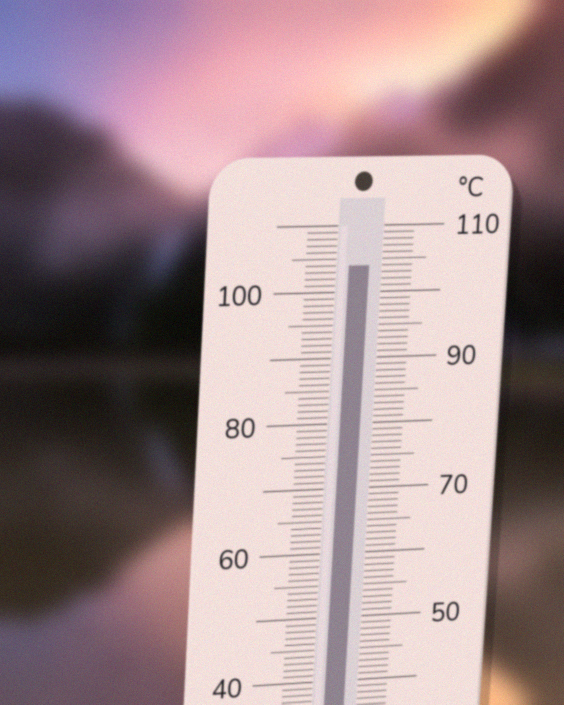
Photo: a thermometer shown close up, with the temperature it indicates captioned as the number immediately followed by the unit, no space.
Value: 104°C
